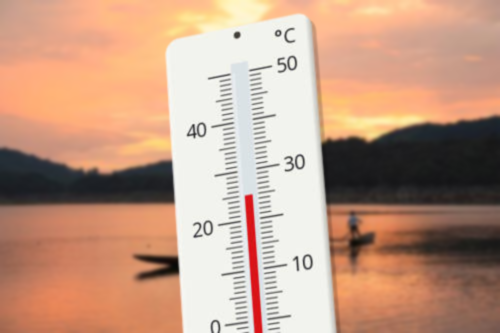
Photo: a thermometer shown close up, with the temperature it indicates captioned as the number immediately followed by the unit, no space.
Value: 25°C
